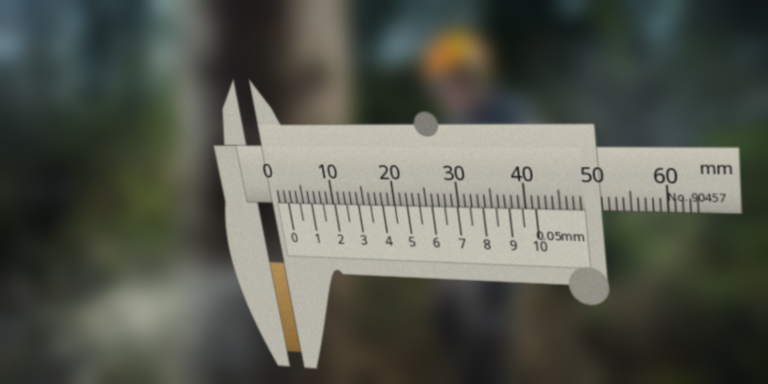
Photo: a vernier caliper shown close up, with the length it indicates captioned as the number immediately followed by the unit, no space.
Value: 2.5mm
